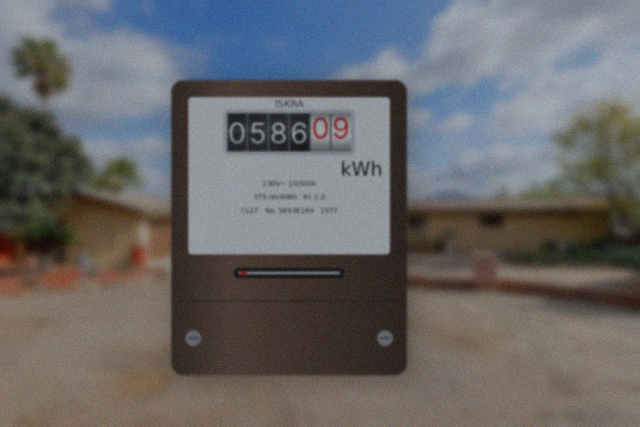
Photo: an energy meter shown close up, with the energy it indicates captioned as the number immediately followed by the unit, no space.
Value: 586.09kWh
